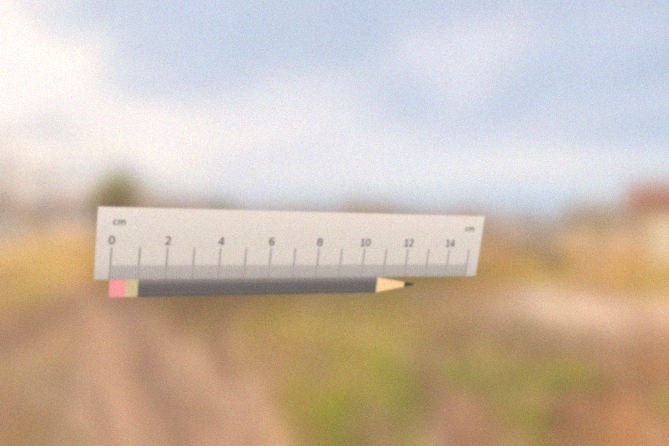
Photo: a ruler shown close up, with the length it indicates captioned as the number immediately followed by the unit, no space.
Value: 12.5cm
